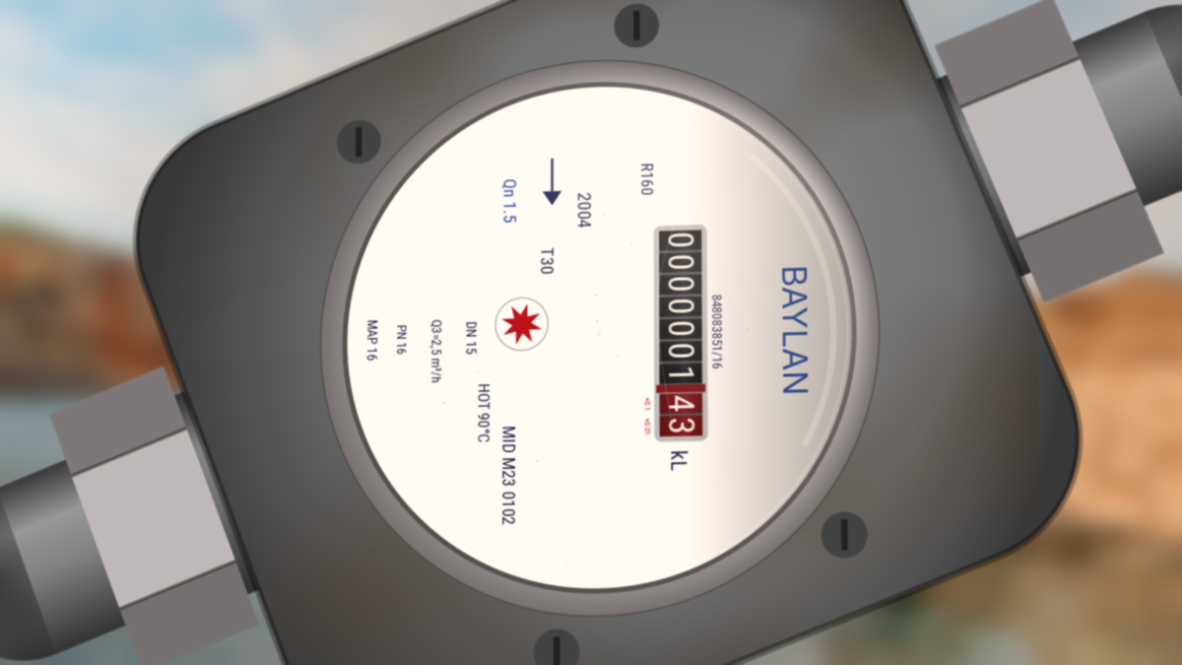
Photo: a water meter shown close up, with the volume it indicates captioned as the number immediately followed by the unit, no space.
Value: 1.43kL
